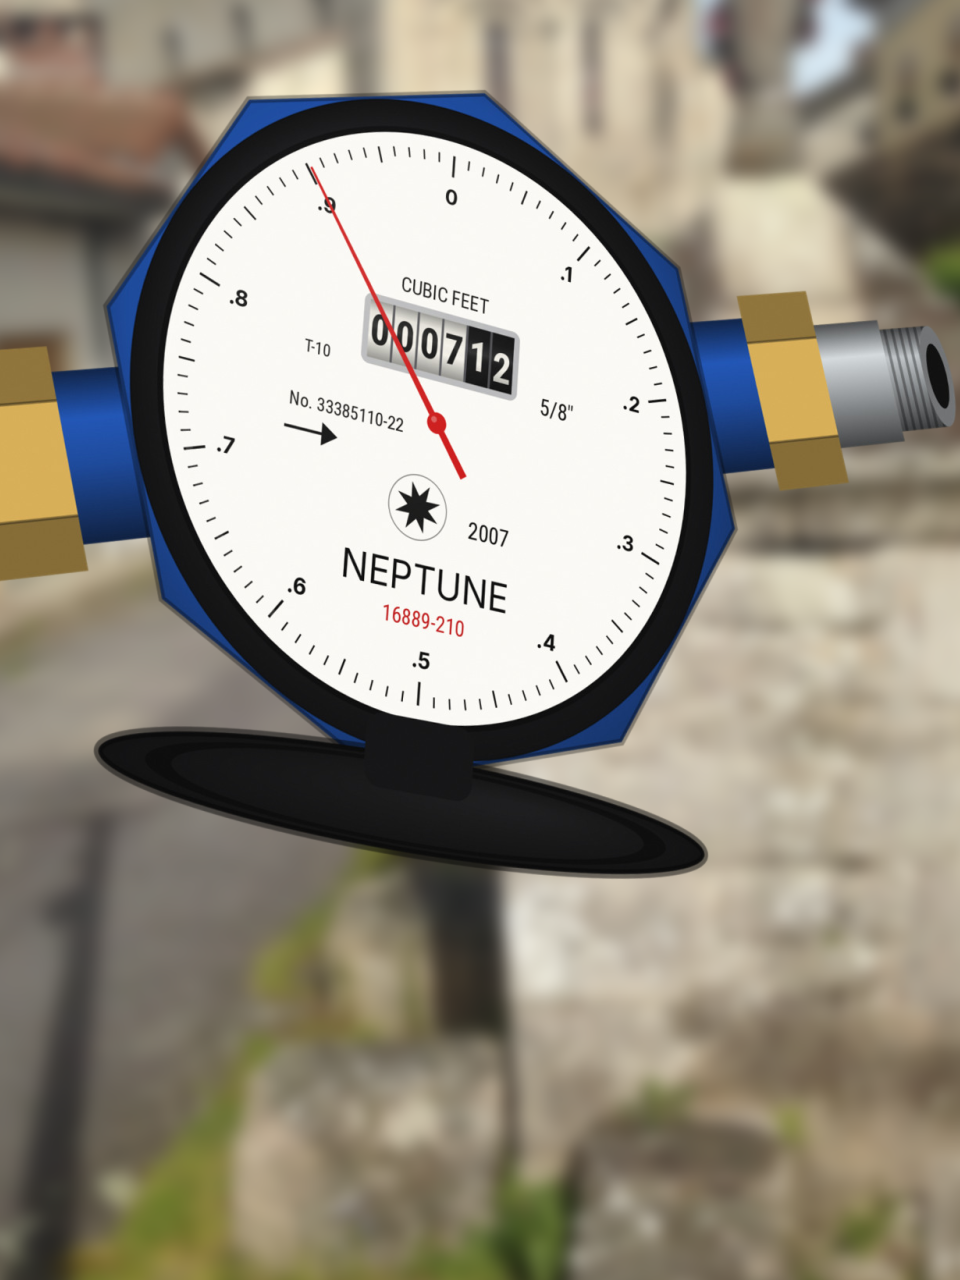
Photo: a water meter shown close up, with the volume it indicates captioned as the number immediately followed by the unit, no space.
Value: 711.90ft³
